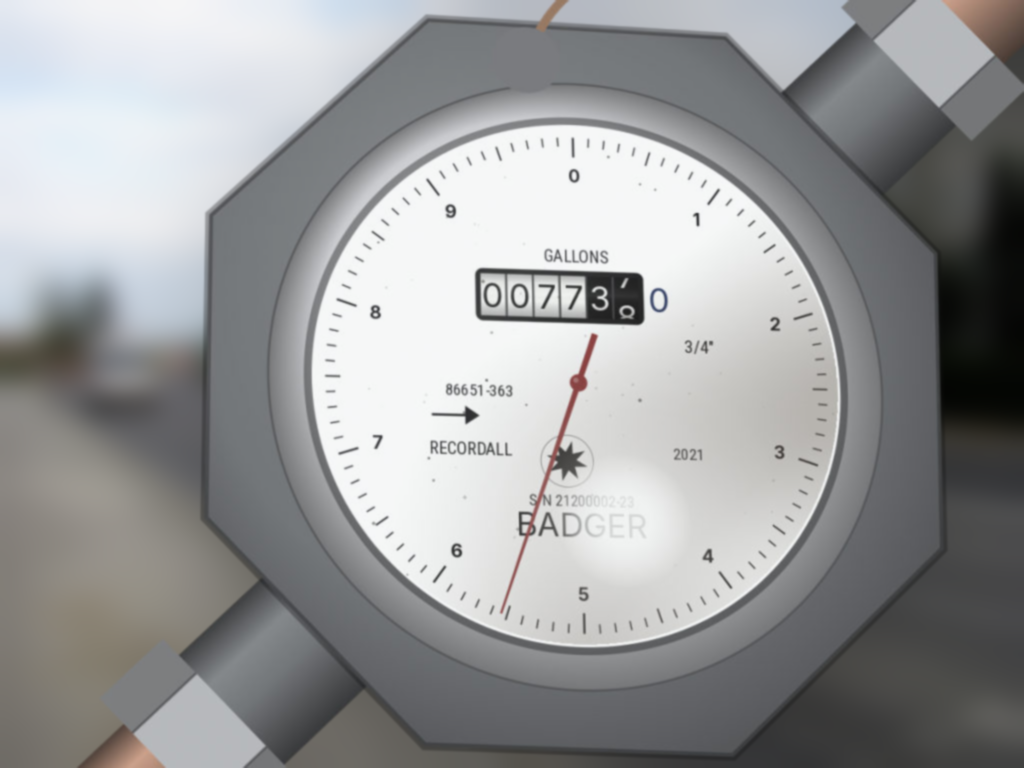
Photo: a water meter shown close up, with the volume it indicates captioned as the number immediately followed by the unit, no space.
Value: 77375.5gal
